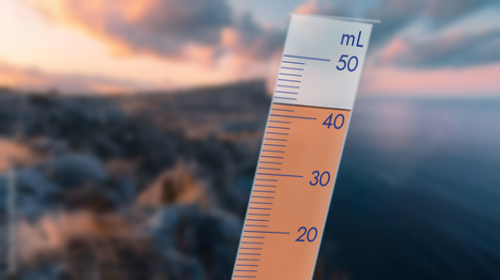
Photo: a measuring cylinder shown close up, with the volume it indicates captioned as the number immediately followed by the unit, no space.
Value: 42mL
